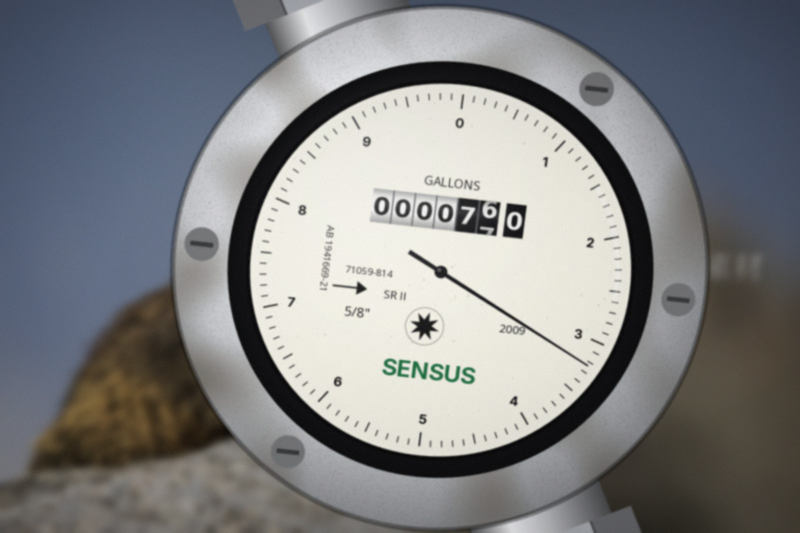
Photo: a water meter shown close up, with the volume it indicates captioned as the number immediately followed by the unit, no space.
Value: 763.2gal
